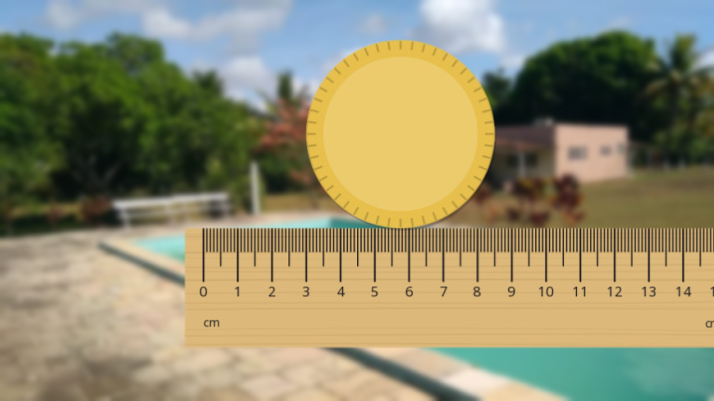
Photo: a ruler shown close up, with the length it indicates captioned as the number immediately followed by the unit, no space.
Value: 5.5cm
